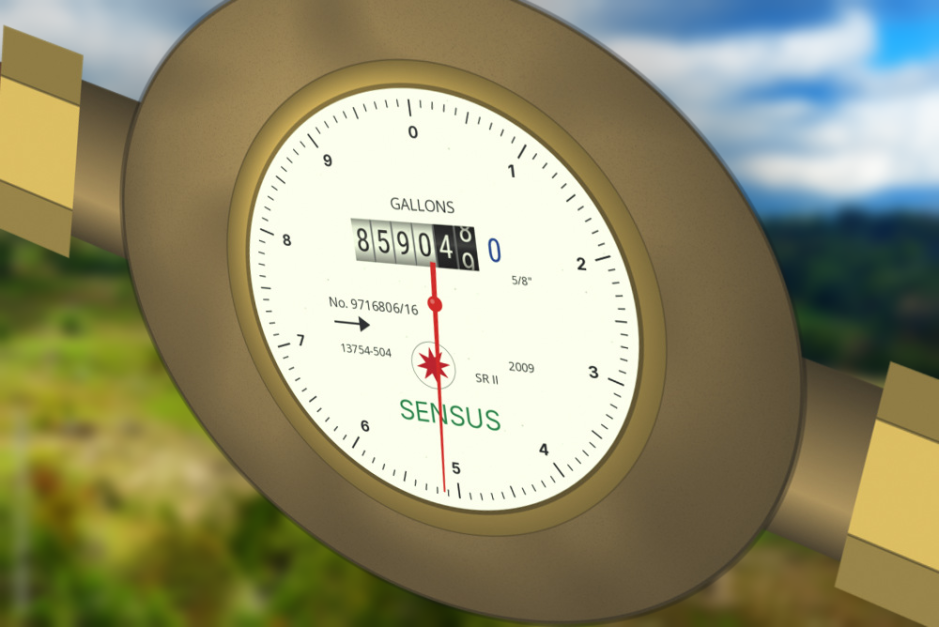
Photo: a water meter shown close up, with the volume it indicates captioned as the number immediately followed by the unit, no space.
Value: 8590485.1gal
